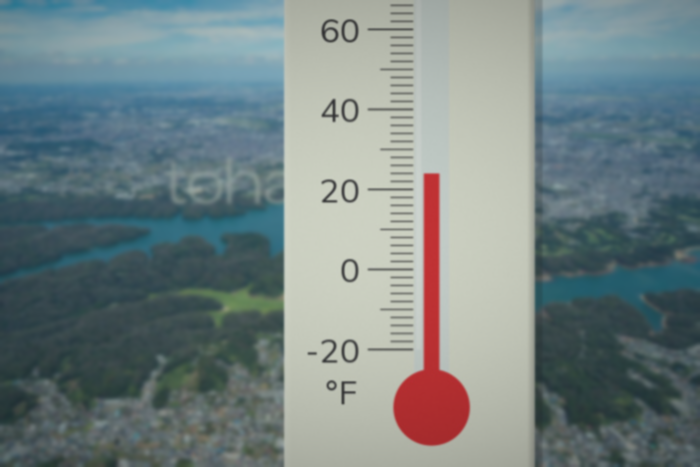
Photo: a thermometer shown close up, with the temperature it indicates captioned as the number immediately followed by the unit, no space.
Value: 24°F
